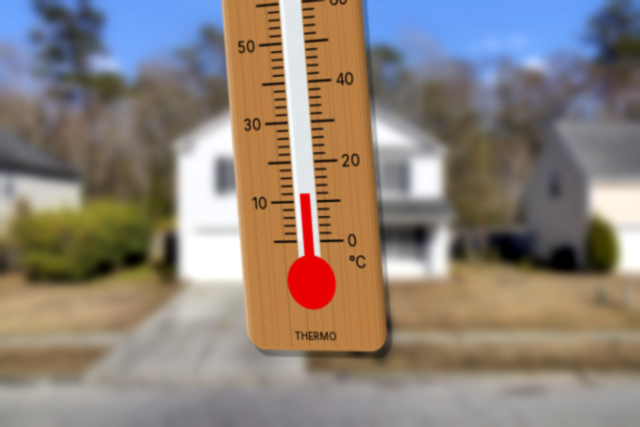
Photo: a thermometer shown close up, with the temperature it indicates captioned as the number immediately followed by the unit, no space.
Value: 12°C
